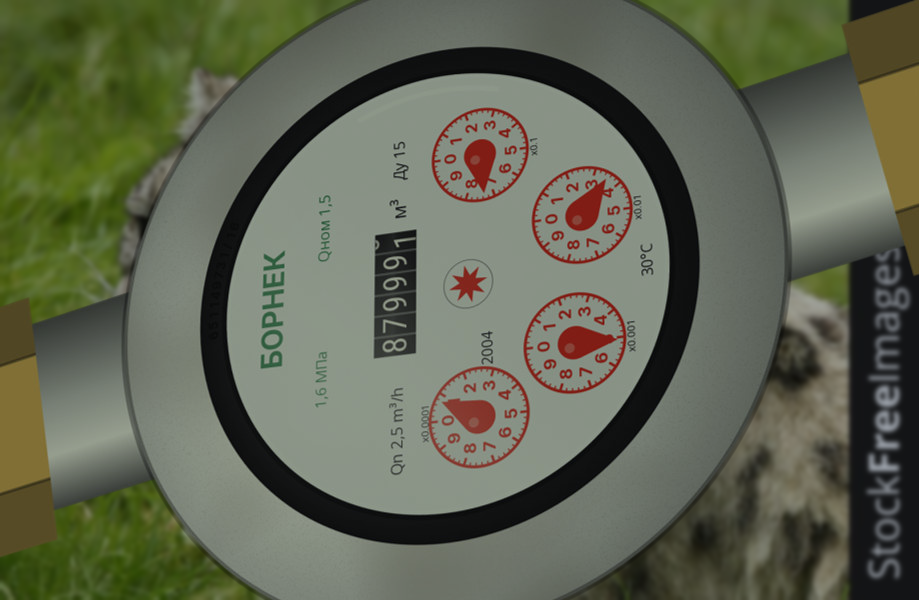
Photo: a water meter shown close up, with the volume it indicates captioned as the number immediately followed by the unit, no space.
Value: 879990.7350m³
